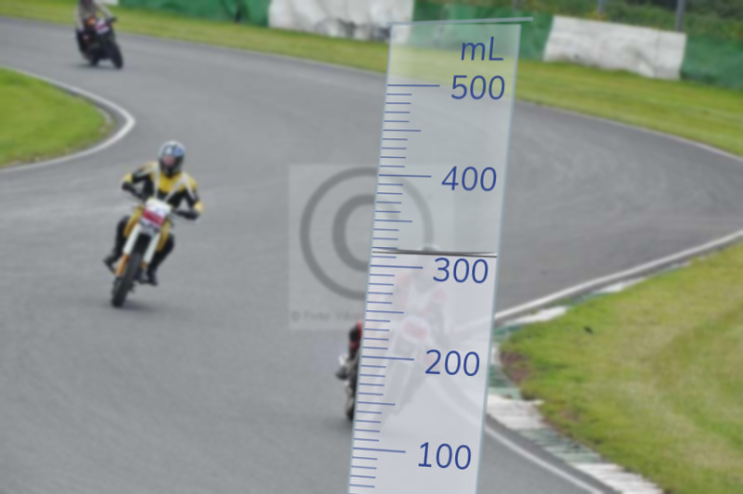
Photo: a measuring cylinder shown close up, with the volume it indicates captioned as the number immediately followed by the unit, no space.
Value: 315mL
